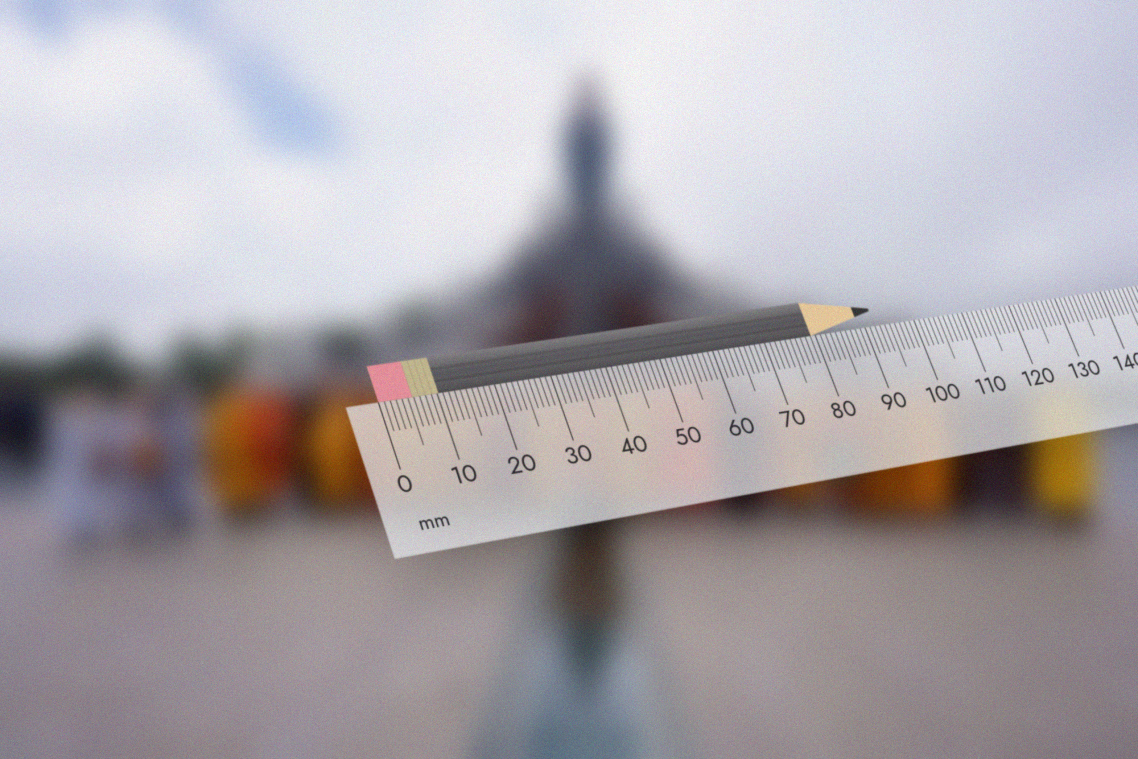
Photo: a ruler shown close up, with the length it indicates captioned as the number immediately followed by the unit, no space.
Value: 92mm
